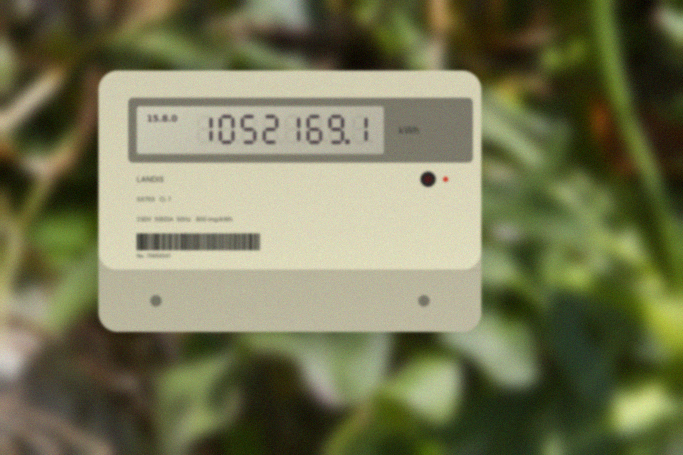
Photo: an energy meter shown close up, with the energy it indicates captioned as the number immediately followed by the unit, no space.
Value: 1052169.1kWh
